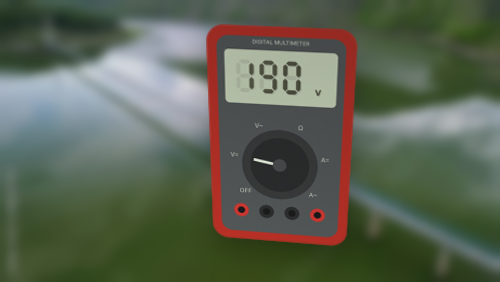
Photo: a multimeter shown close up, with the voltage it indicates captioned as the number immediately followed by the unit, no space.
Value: 190V
